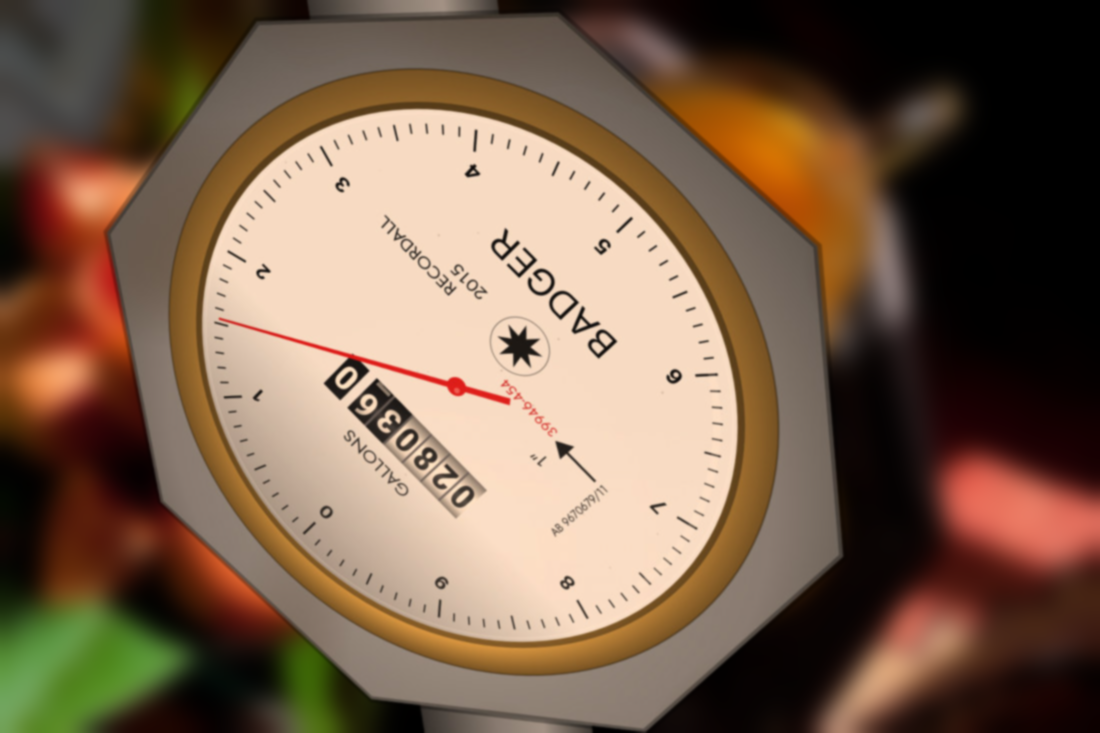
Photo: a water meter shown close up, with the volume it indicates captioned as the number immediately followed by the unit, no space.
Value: 280361.5gal
